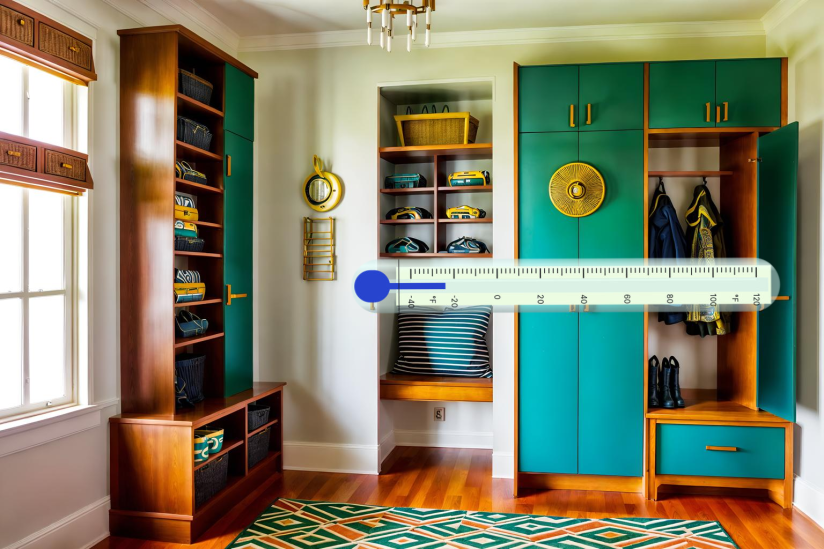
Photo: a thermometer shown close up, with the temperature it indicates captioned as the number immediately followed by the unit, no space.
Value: -24°F
